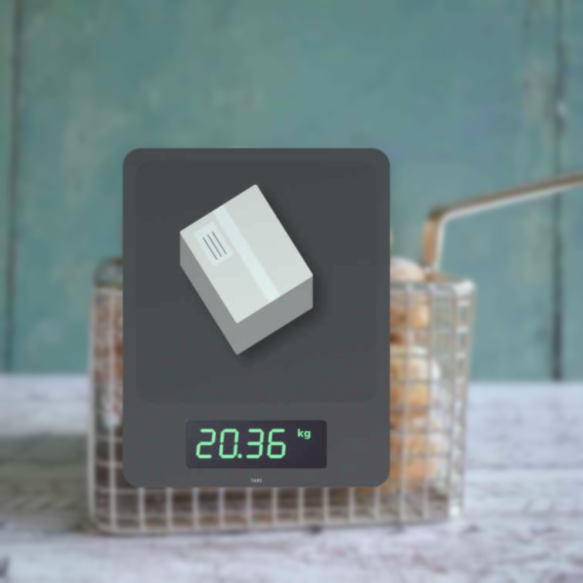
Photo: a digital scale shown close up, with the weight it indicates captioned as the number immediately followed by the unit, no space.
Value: 20.36kg
